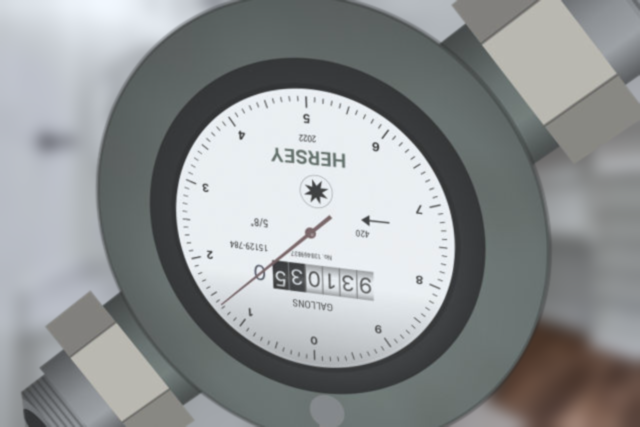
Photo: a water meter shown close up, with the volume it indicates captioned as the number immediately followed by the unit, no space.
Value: 9310351.3gal
